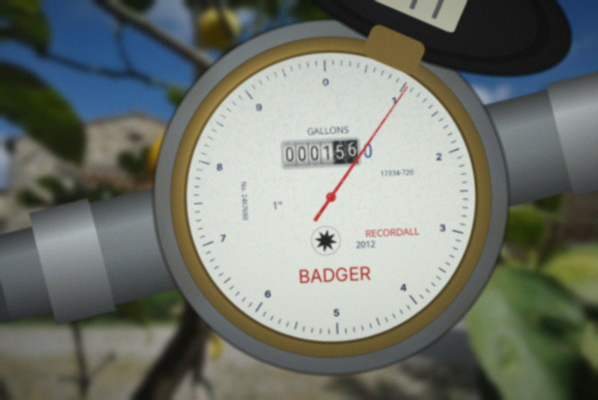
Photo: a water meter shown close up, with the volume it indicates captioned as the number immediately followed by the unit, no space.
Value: 1561.0gal
